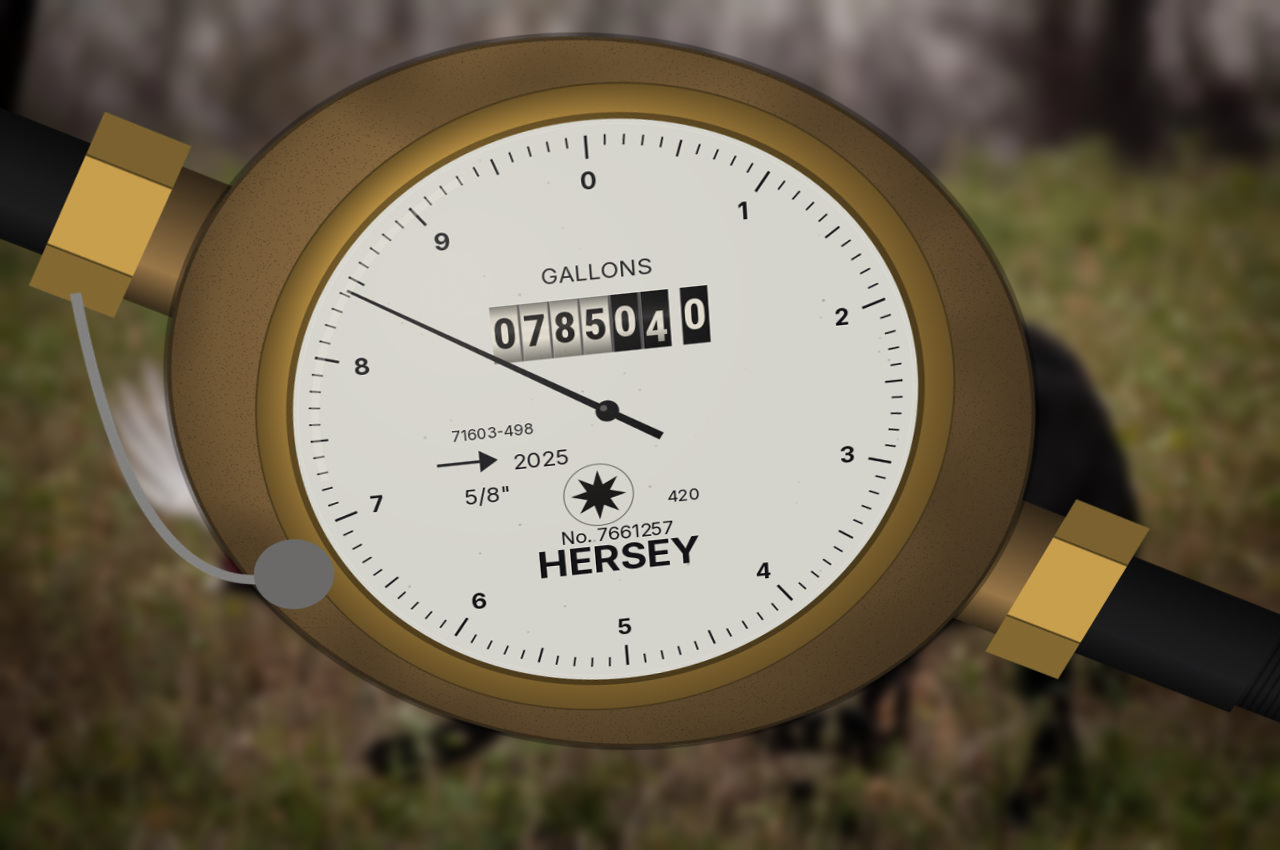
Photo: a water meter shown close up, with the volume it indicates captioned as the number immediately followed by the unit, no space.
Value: 785038.4gal
